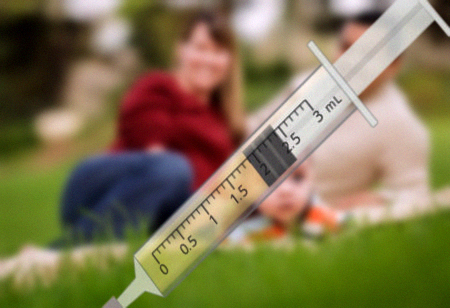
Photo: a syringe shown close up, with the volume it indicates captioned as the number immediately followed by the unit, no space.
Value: 1.9mL
